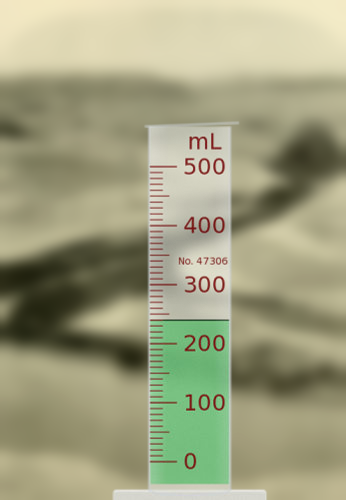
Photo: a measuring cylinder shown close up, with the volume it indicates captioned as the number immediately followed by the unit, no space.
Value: 240mL
